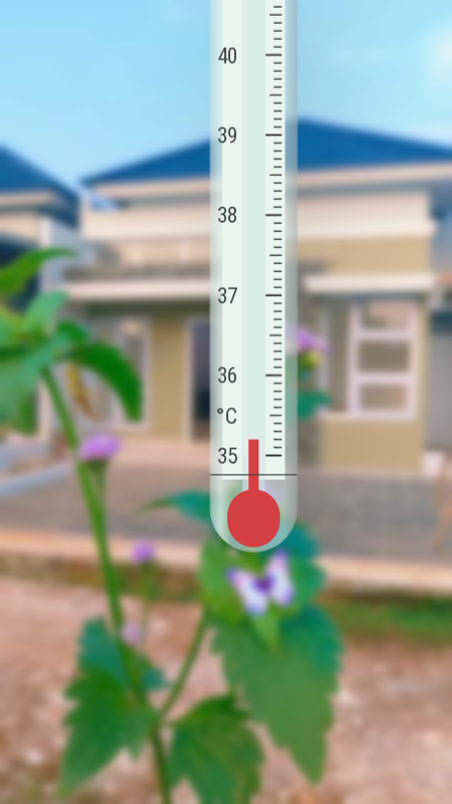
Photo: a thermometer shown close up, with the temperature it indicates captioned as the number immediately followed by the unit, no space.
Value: 35.2°C
